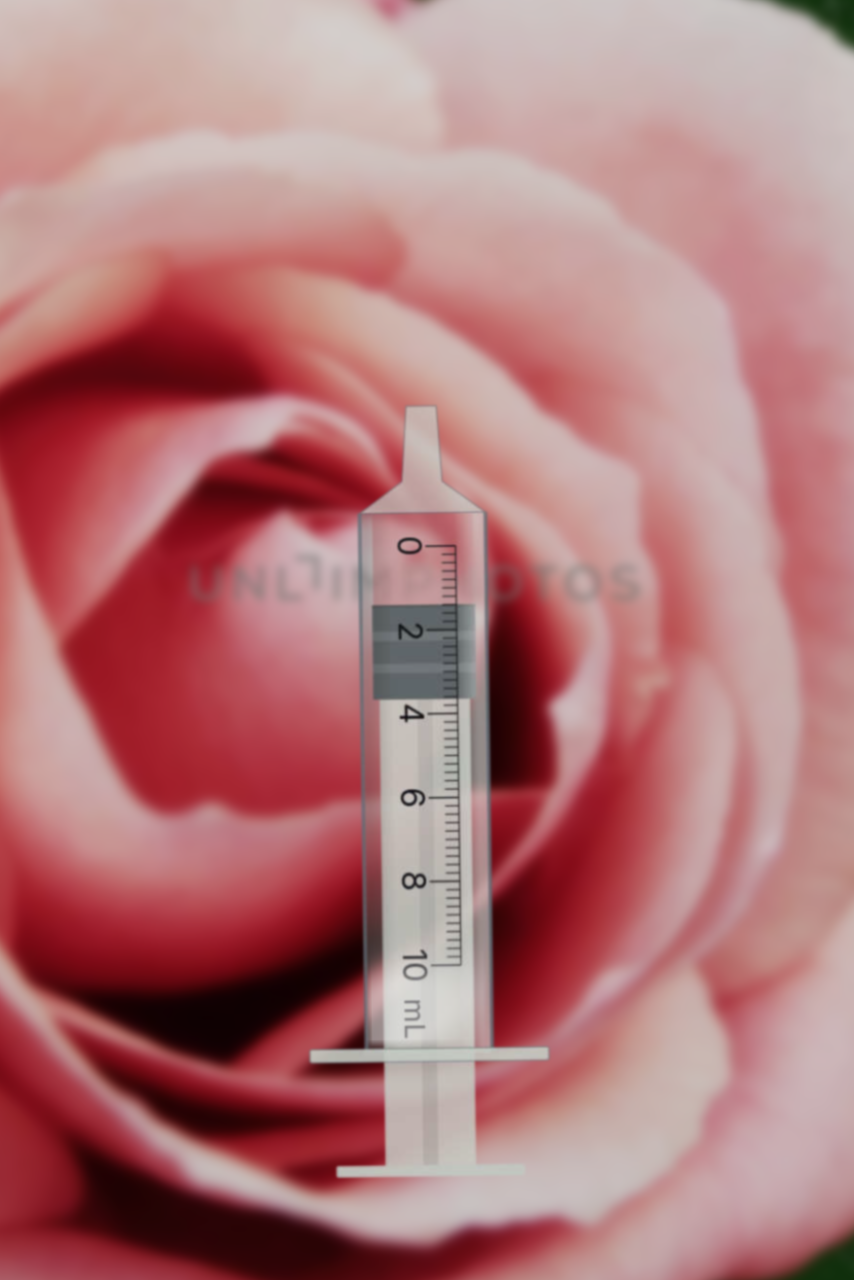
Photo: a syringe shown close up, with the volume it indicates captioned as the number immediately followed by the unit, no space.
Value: 1.4mL
